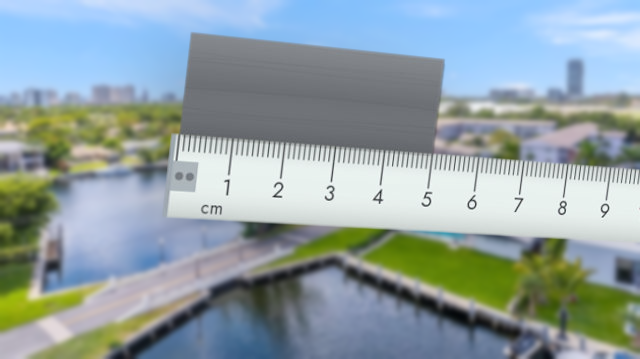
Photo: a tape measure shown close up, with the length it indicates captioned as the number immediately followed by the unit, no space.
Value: 5cm
